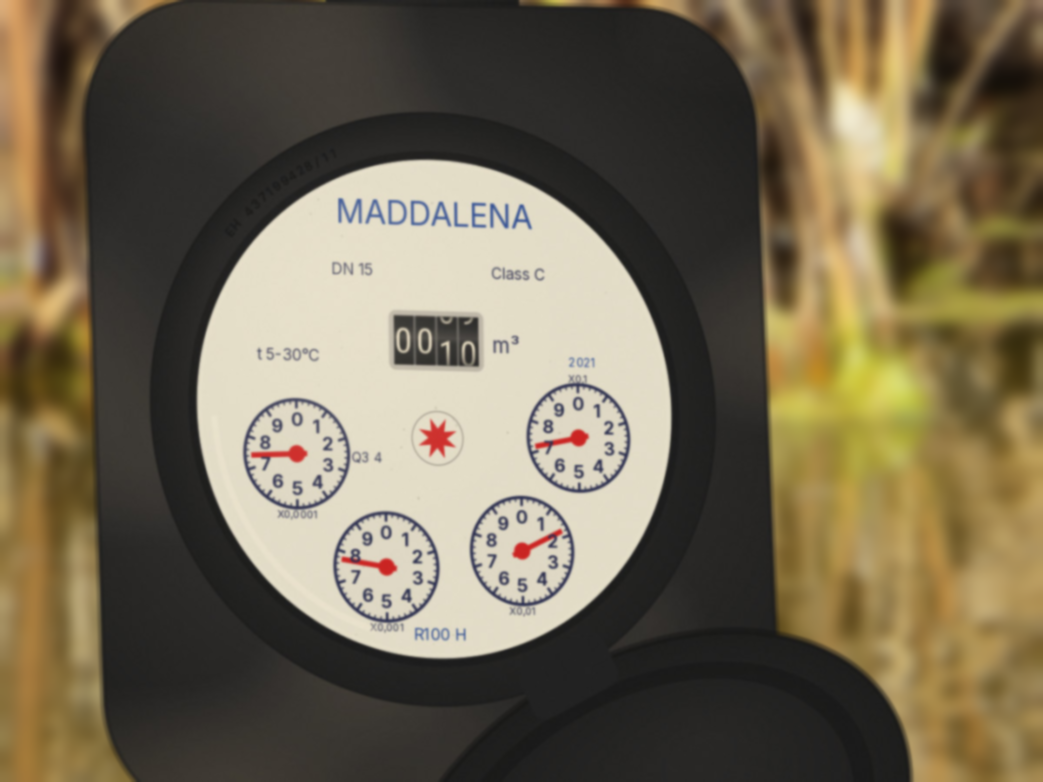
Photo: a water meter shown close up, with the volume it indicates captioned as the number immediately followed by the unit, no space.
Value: 9.7177m³
